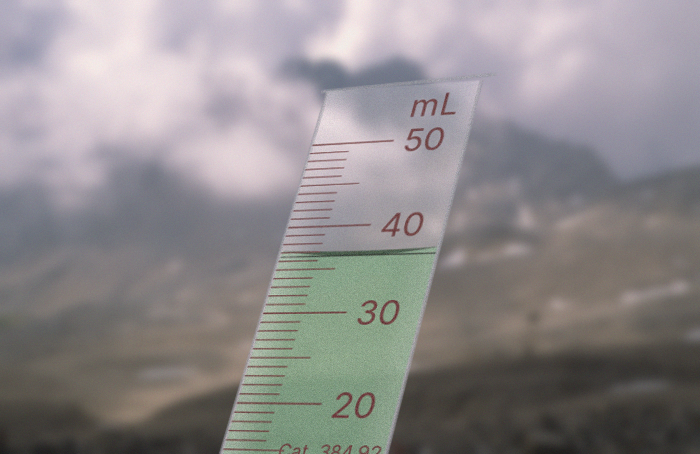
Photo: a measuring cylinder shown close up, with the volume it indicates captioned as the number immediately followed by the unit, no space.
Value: 36.5mL
